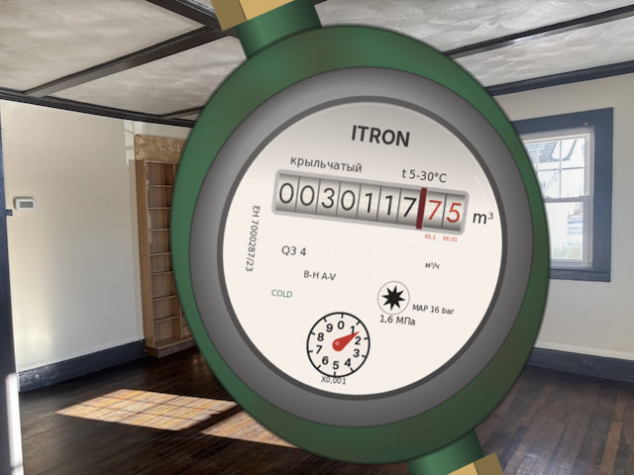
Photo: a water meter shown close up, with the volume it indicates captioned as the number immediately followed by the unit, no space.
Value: 30117.751m³
